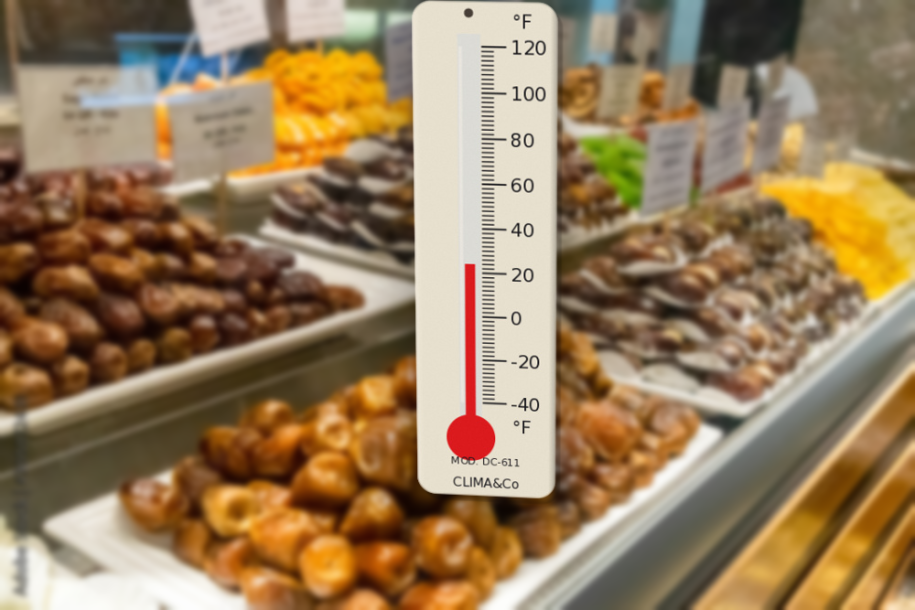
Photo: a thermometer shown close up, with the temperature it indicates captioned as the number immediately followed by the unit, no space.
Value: 24°F
